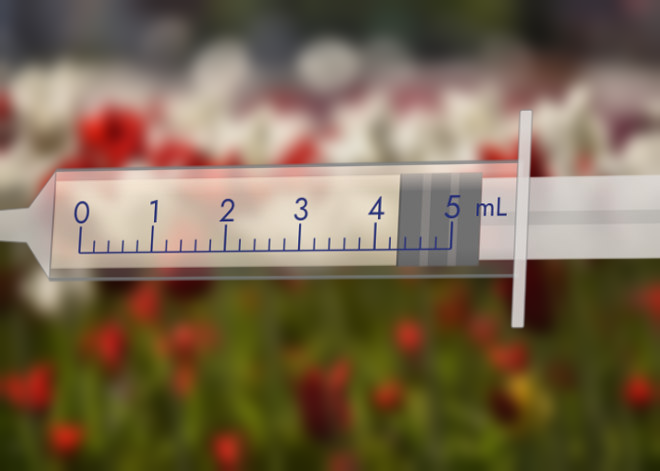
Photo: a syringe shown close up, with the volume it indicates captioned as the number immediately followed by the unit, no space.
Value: 4.3mL
